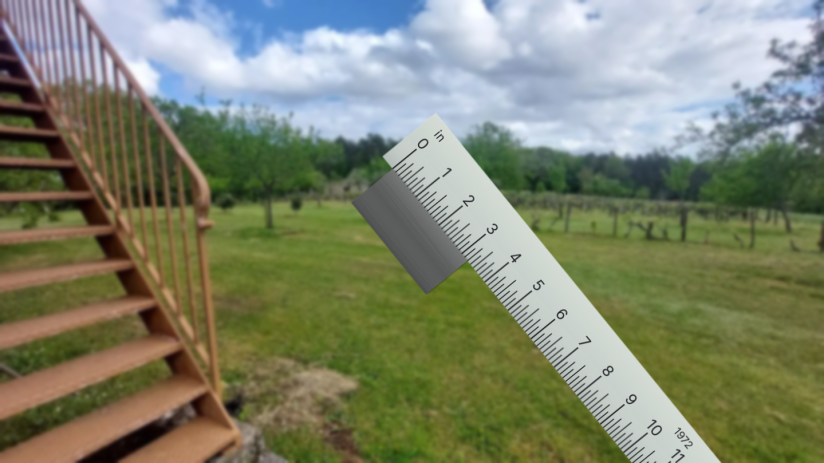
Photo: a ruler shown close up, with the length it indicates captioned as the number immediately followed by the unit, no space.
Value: 3.25in
